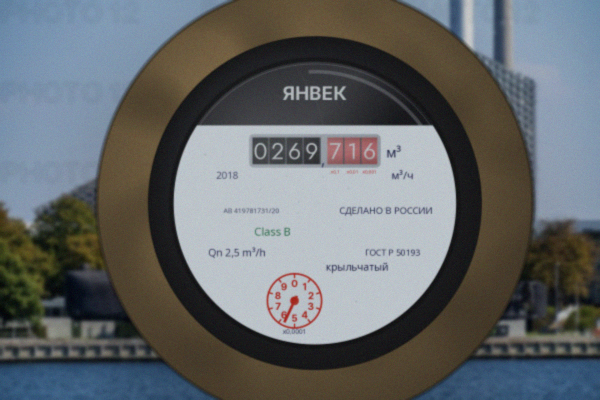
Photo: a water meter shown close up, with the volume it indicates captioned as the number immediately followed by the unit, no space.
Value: 269.7165m³
